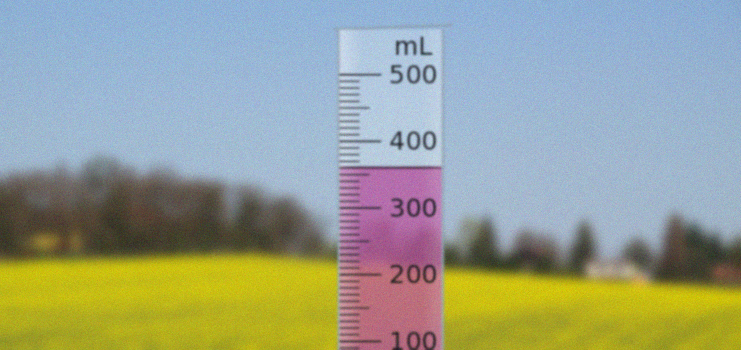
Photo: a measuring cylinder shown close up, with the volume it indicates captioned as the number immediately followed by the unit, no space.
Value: 360mL
